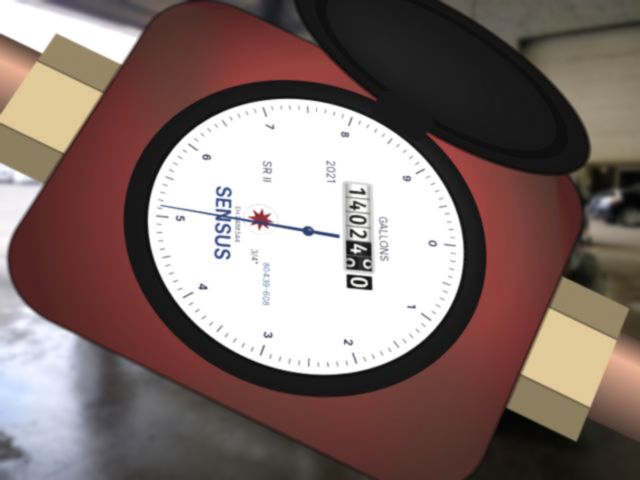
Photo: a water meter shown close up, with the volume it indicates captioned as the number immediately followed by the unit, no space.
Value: 1402485.1gal
